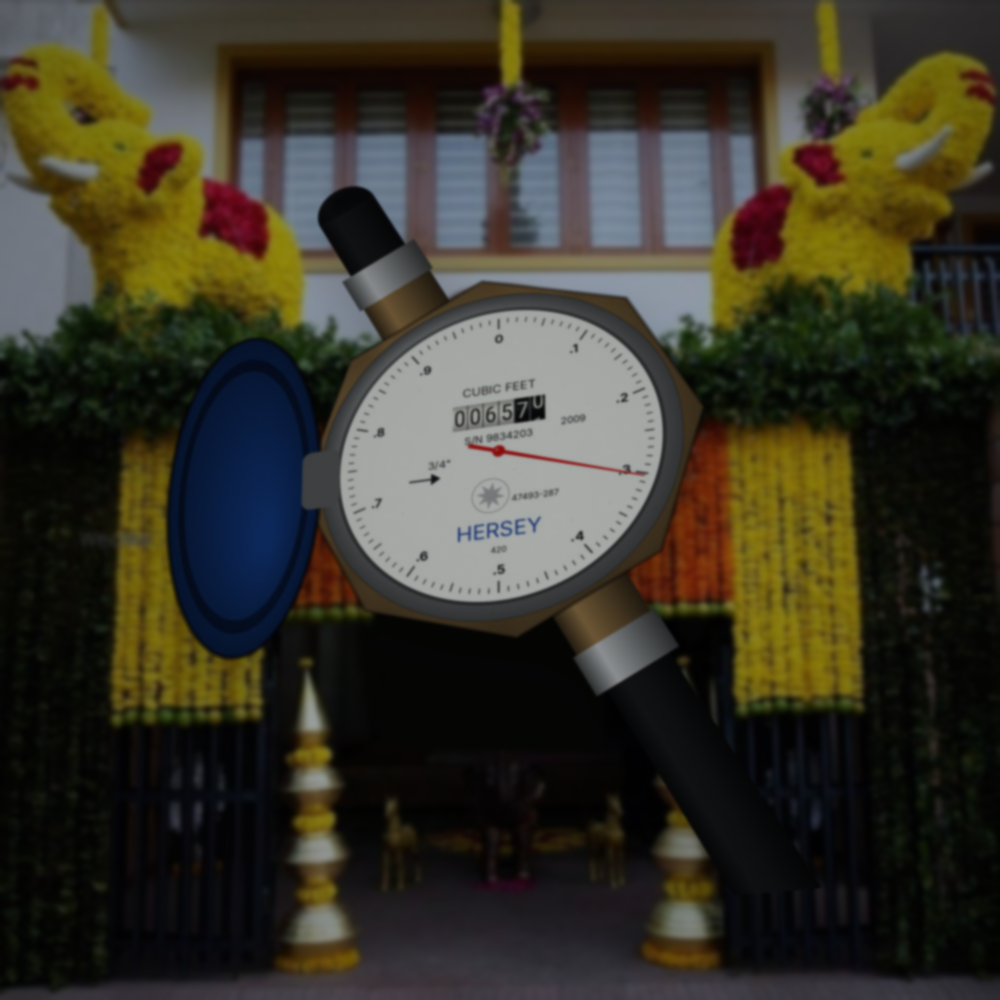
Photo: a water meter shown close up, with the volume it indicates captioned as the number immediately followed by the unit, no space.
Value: 6570.30ft³
